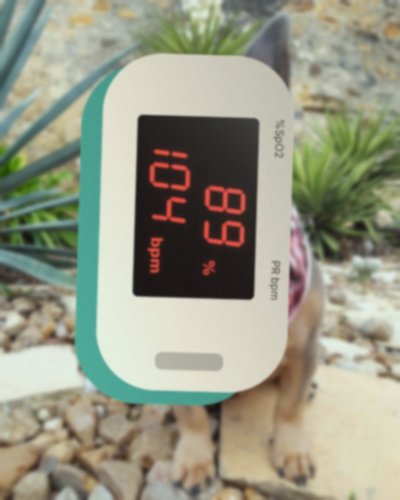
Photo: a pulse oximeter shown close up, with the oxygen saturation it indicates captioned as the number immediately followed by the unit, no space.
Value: 89%
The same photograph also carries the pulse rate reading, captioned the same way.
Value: 104bpm
